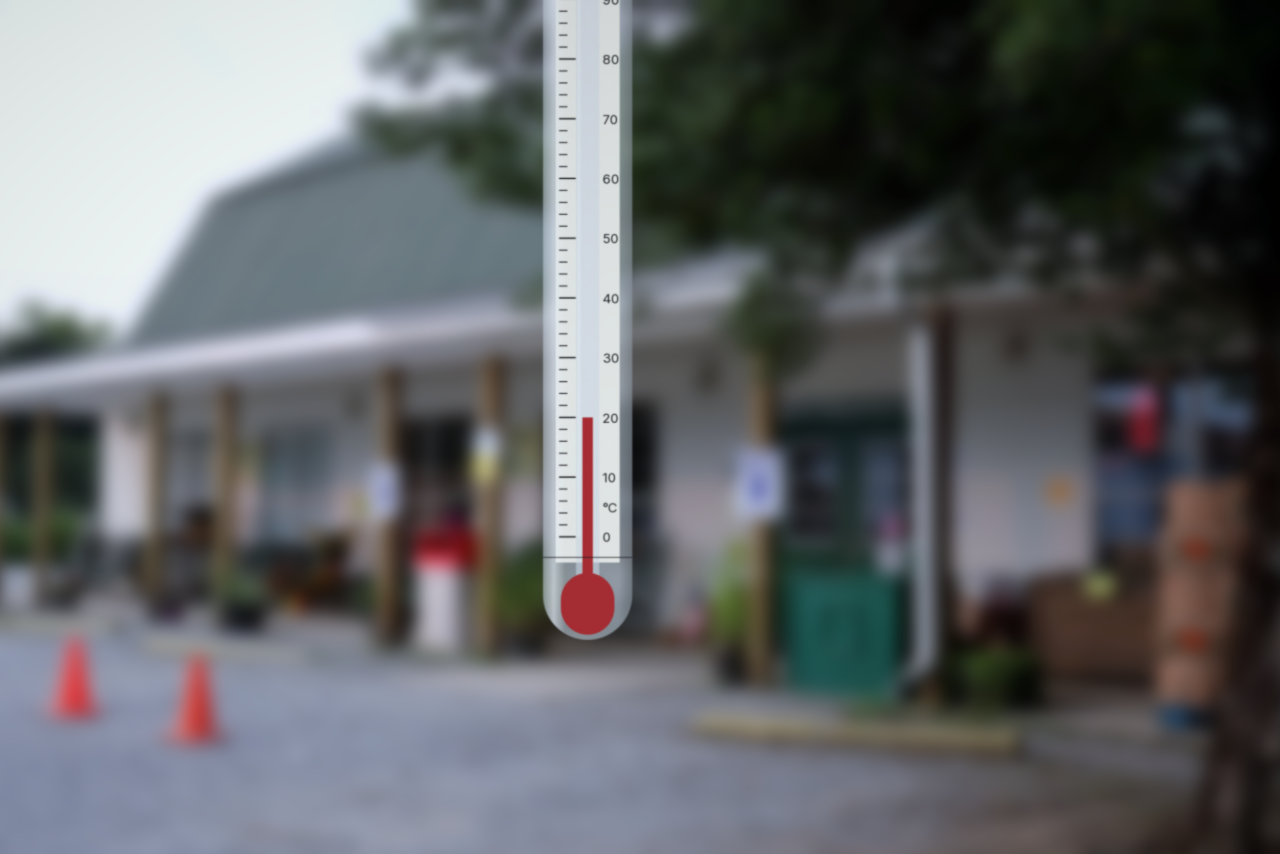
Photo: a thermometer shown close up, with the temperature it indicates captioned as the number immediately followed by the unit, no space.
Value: 20°C
